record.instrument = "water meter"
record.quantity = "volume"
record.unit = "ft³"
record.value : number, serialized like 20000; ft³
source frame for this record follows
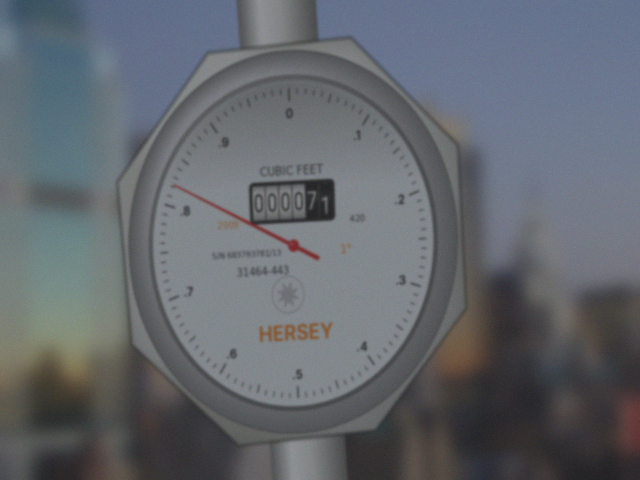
70.82; ft³
